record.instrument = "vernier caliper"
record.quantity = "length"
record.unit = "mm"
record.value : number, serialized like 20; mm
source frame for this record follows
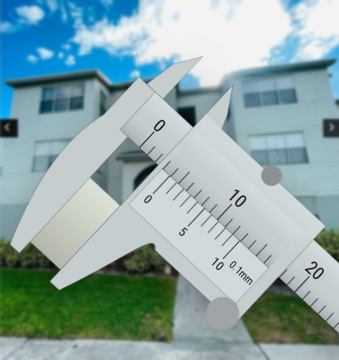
3.9; mm
